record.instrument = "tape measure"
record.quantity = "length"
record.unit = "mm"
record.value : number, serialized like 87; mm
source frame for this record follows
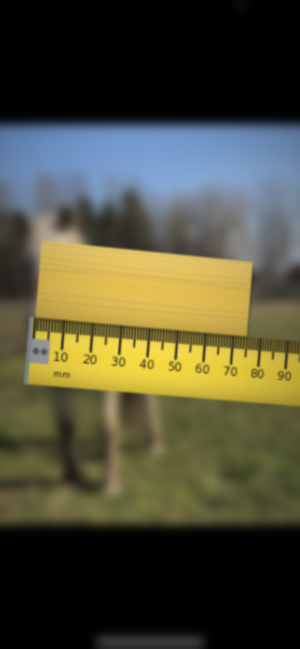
75; mm
